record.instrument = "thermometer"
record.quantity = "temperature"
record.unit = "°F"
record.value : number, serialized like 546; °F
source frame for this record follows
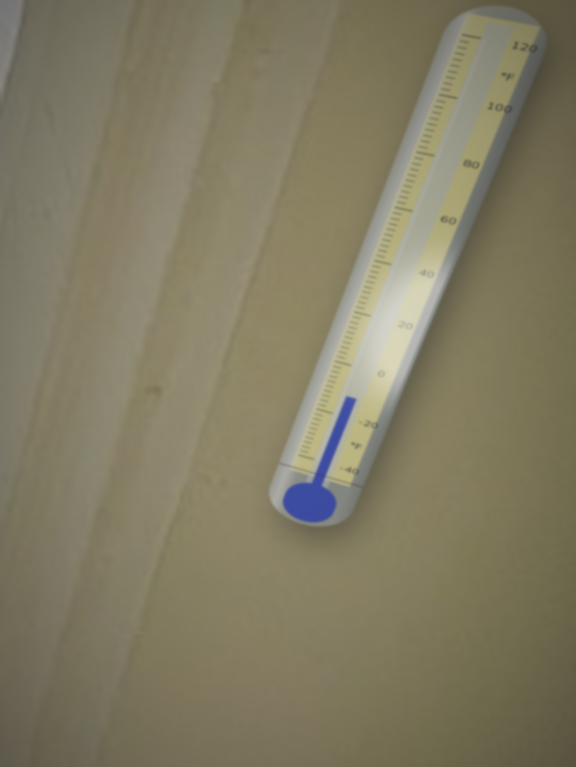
-12; °F
